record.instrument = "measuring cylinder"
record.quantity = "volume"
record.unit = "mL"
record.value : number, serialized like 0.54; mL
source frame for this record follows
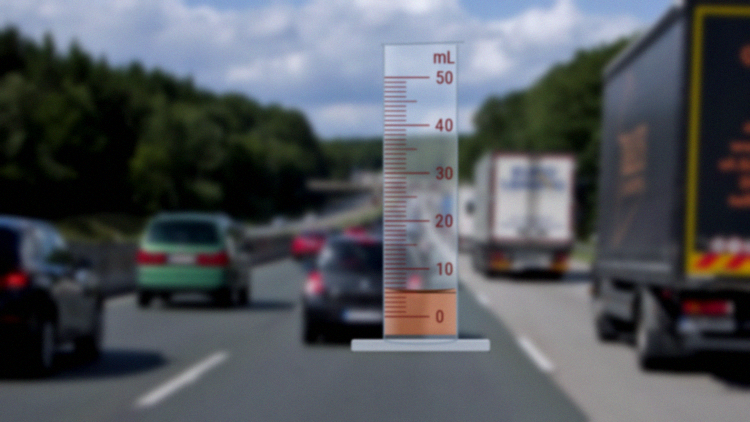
5; mL
